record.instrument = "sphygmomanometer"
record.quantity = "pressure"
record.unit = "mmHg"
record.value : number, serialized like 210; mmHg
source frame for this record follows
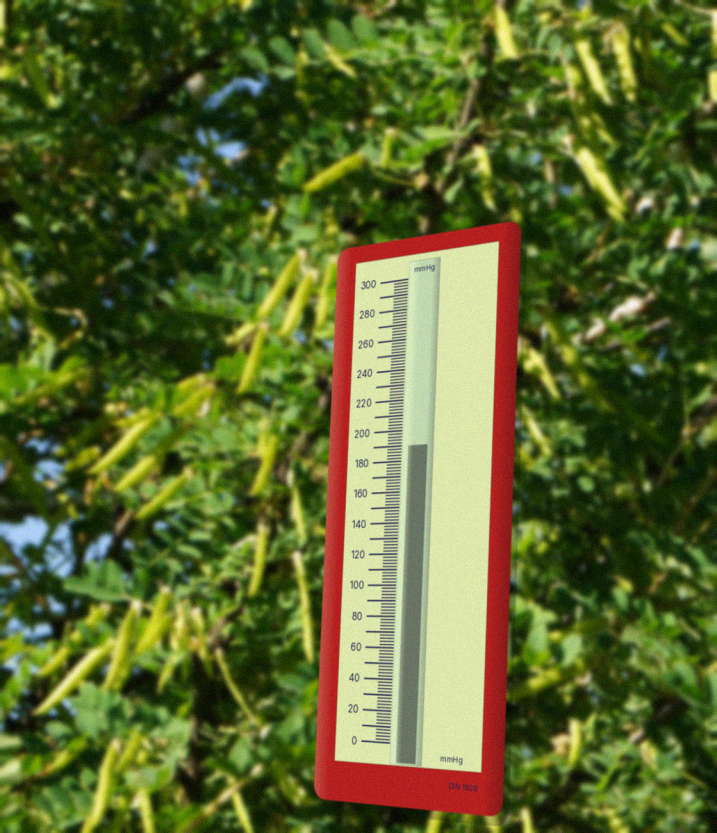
190; mmHg
